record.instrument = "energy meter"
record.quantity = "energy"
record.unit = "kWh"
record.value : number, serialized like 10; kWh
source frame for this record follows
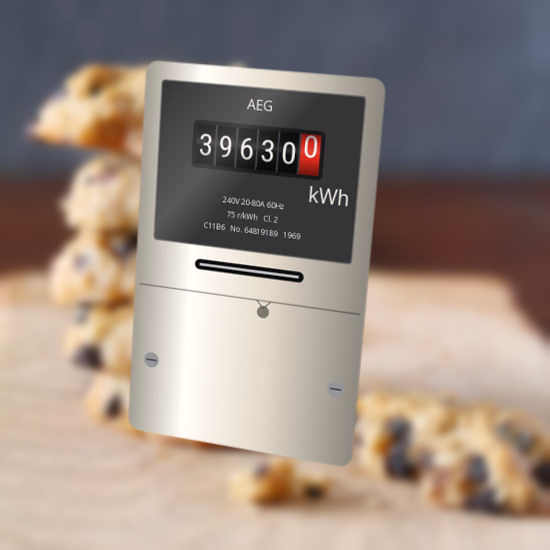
39630.0; kWh
